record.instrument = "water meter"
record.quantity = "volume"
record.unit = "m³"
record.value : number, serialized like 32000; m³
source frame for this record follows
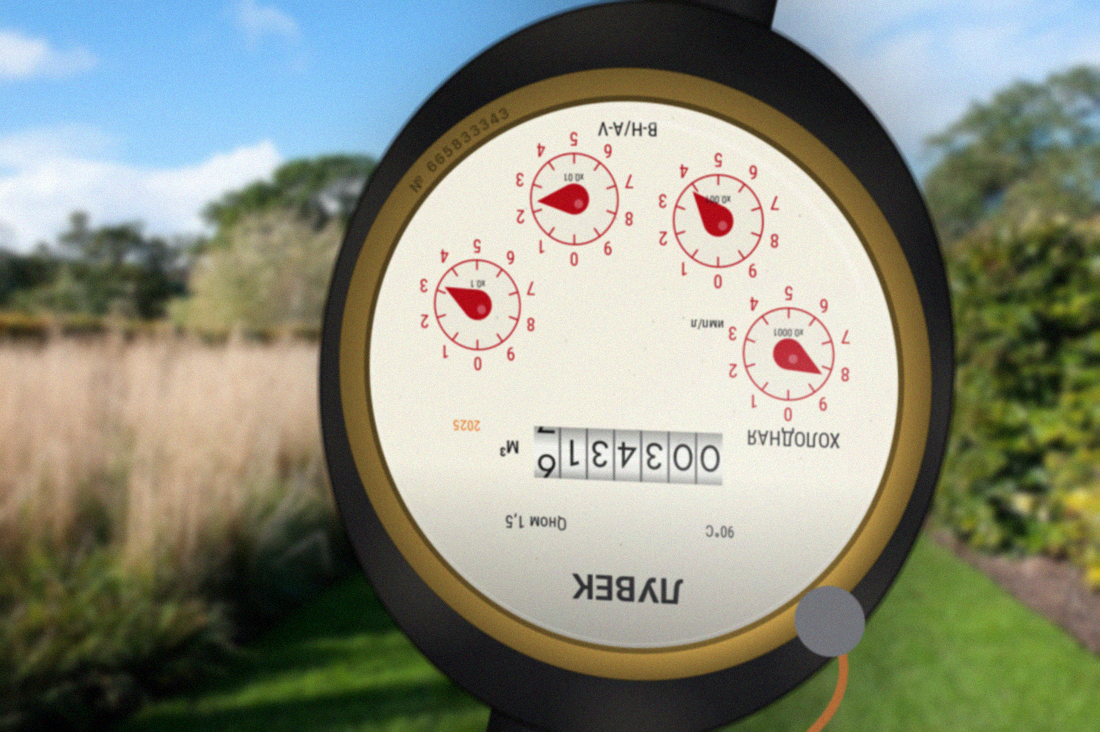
34316.3238; m³
